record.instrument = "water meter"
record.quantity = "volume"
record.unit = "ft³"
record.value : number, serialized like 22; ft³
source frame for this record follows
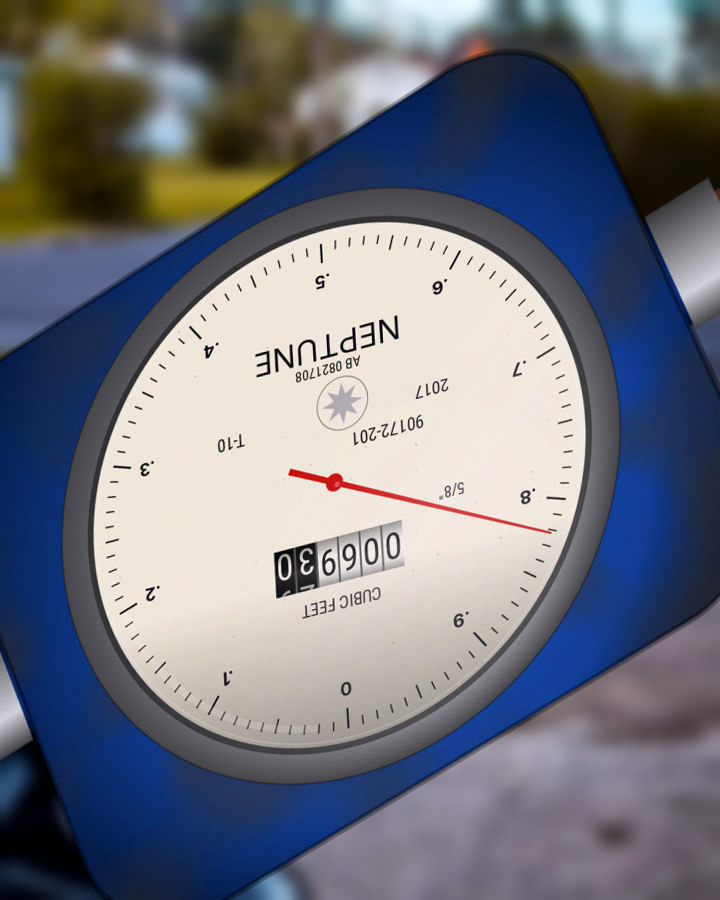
6929.82; ft³
